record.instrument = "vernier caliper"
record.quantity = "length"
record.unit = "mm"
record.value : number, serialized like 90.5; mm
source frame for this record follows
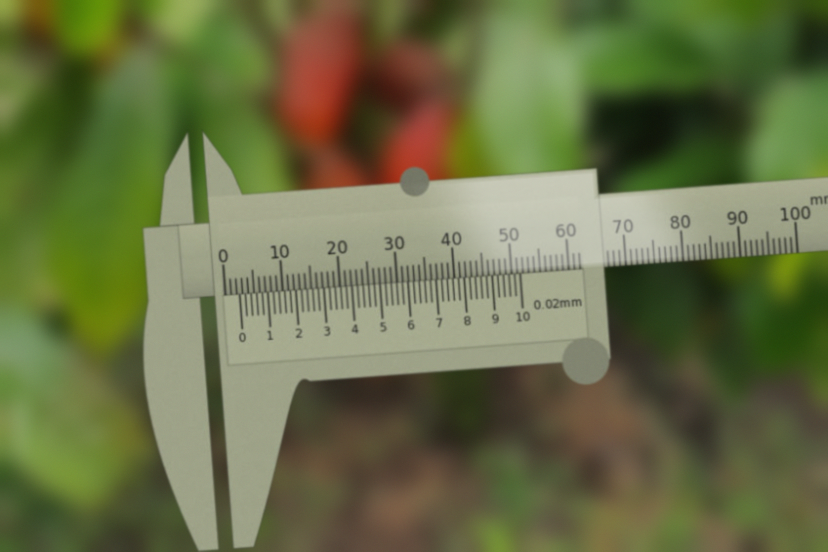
2.5; mm
